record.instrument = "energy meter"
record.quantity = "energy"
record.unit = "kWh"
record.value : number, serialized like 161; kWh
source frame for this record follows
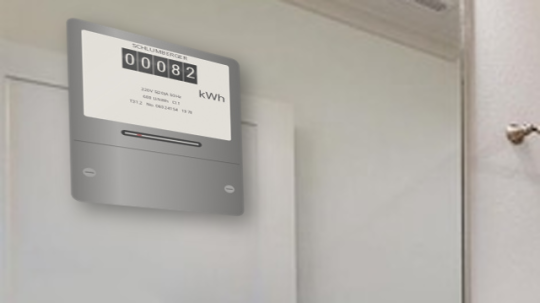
82; kWh
